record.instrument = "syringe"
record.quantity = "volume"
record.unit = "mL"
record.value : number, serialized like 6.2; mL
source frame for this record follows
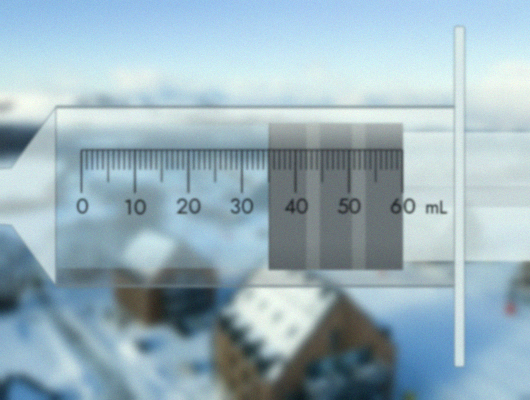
35; mL
